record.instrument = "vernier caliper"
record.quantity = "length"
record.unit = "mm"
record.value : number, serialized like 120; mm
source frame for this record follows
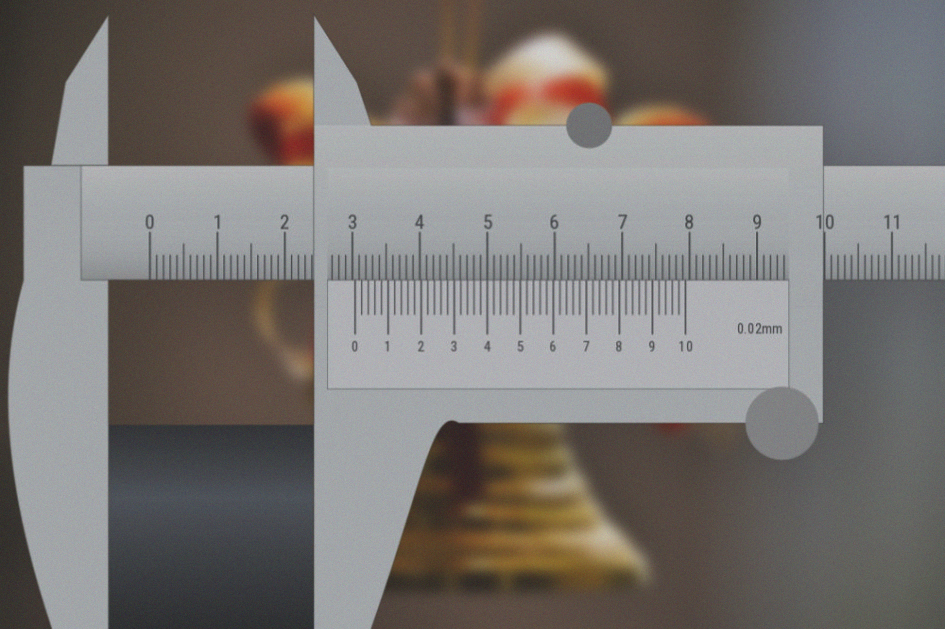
30.4; mm
